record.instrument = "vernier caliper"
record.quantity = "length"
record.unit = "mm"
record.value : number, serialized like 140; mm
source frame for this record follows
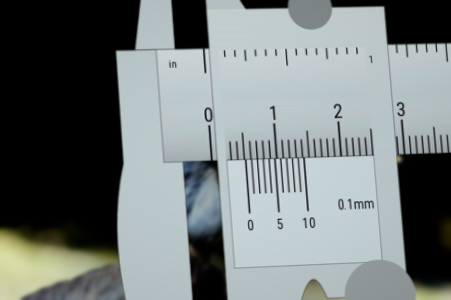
5.2; mm
